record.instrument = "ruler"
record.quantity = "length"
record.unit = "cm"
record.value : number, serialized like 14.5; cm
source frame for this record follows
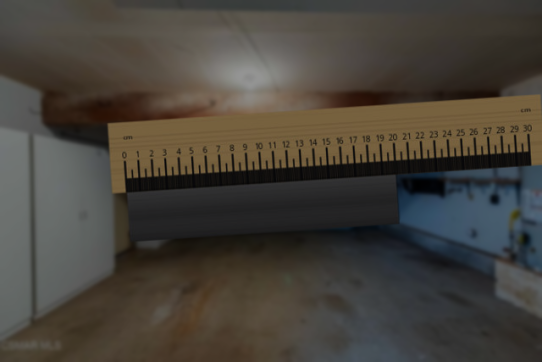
20; cm
